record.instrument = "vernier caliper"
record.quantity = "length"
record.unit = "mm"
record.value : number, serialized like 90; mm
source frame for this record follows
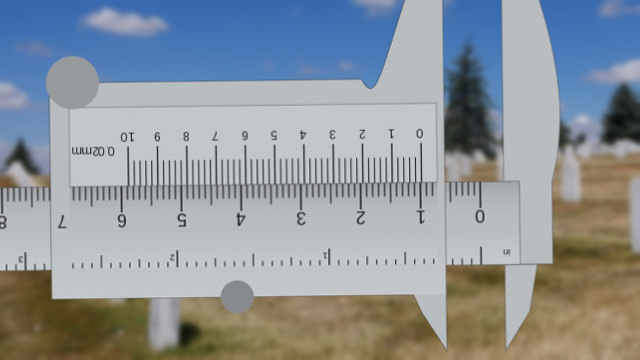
9.8; mm
